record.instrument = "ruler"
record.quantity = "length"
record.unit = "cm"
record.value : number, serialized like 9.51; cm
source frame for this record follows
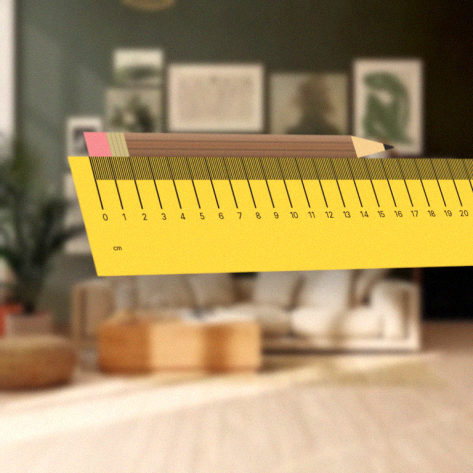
17; cm
